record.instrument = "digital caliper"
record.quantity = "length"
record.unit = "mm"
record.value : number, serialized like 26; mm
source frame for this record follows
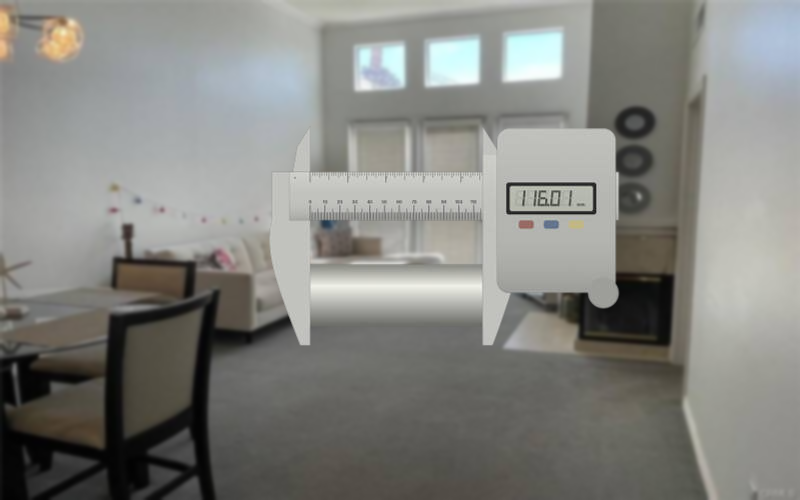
116.01; mm
